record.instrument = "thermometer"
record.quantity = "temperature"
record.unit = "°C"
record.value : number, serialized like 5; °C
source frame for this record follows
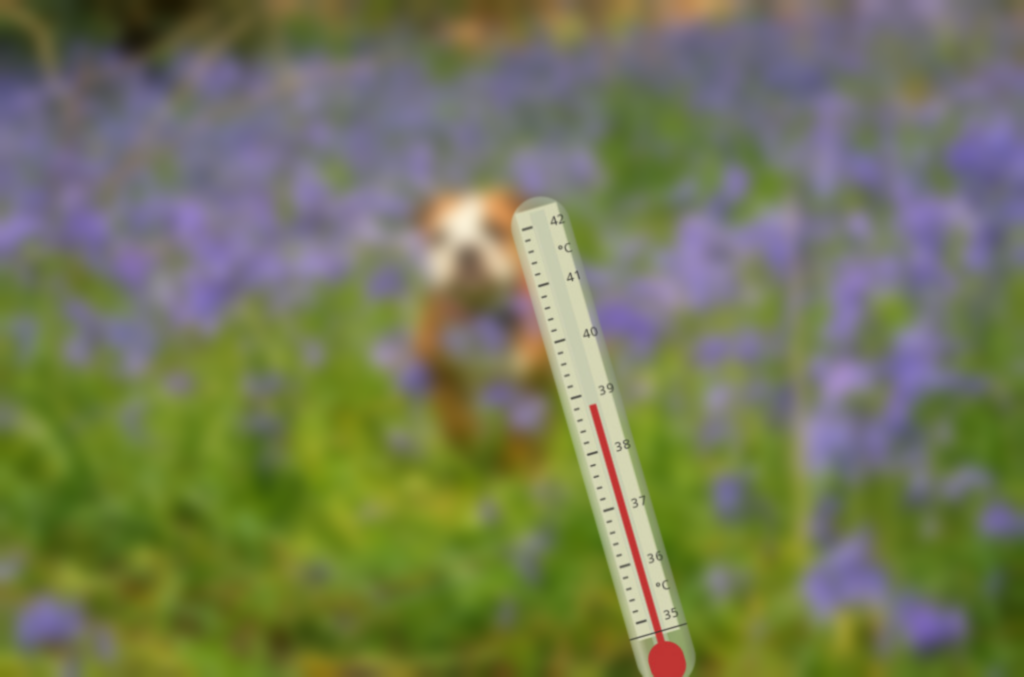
38.8; °C
